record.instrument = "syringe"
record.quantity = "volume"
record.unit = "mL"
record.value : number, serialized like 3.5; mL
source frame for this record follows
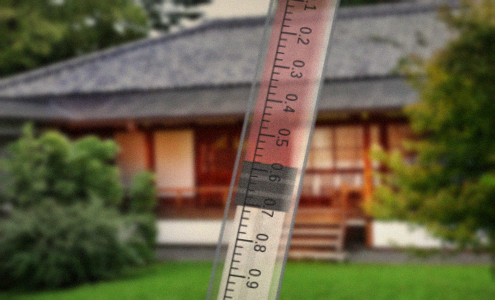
0.58; mL
